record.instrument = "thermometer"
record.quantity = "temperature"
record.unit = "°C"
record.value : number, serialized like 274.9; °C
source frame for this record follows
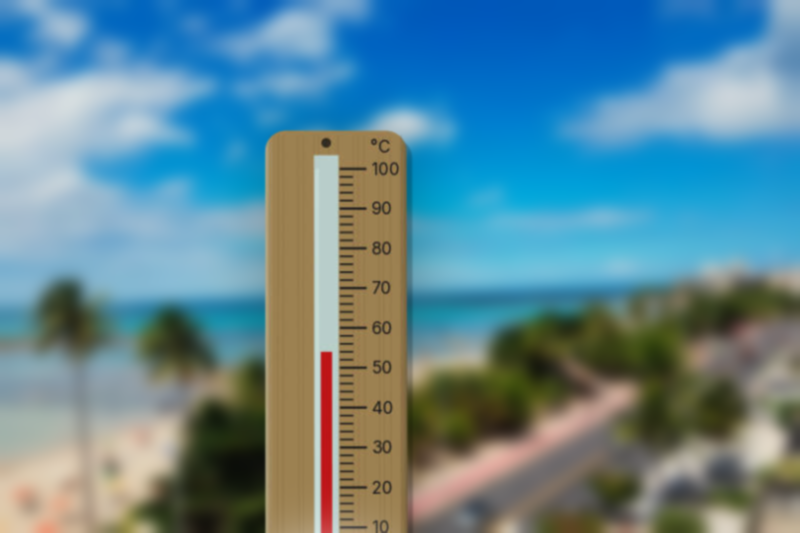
54; °C
